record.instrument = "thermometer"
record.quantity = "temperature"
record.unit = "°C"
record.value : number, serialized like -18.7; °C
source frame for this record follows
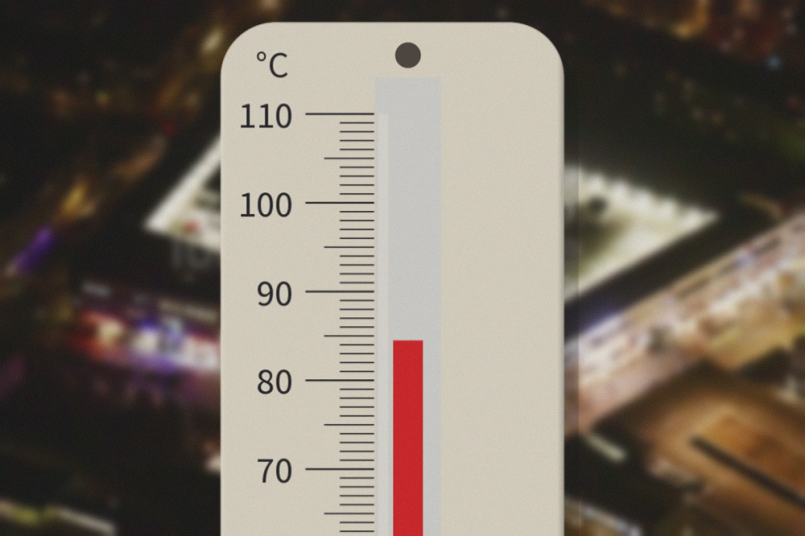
84.5; °C
